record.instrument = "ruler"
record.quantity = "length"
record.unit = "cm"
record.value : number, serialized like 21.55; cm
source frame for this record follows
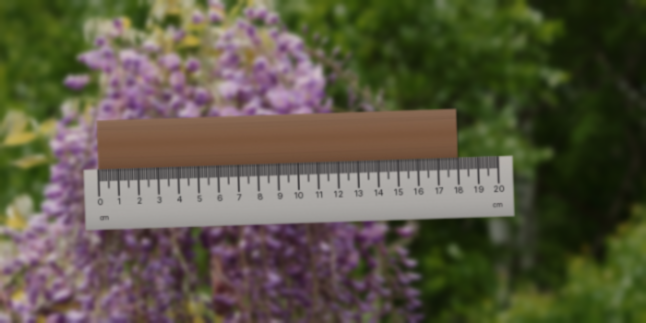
18; cm
